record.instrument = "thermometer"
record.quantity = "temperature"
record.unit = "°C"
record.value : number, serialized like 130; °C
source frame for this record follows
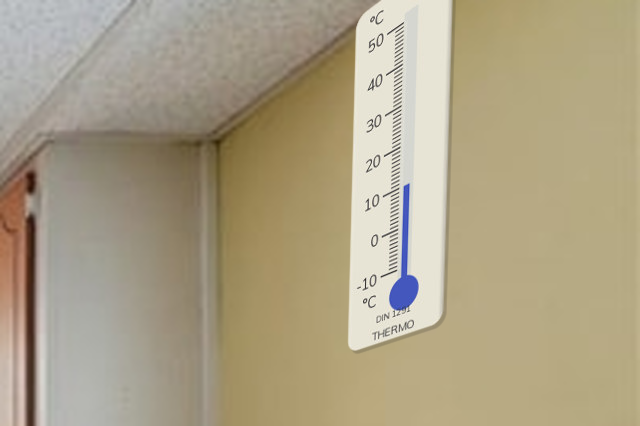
10; °C
